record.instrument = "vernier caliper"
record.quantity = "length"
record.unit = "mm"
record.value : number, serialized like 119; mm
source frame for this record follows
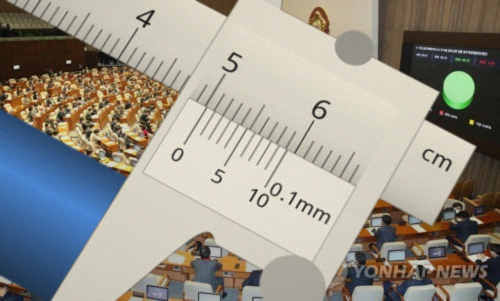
50.2; mm
